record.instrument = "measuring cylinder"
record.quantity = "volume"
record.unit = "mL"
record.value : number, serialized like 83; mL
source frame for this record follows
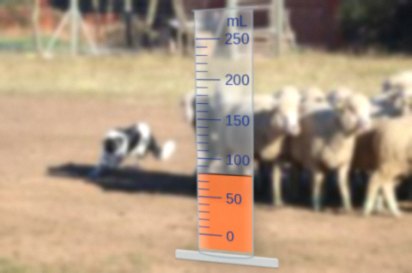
80; mL
